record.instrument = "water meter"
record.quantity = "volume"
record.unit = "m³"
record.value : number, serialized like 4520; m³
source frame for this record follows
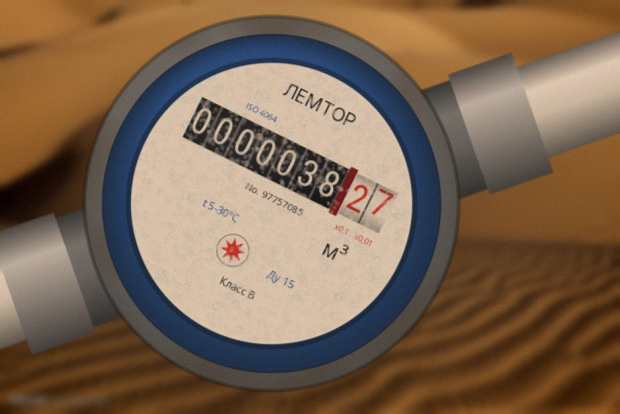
38.27; m³
